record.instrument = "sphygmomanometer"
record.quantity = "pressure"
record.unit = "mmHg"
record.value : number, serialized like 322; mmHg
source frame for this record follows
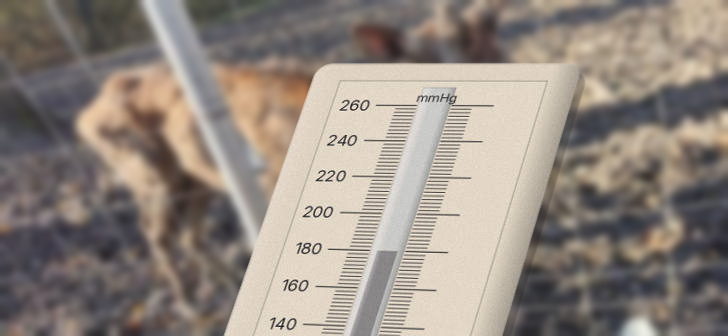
180; mmHg
